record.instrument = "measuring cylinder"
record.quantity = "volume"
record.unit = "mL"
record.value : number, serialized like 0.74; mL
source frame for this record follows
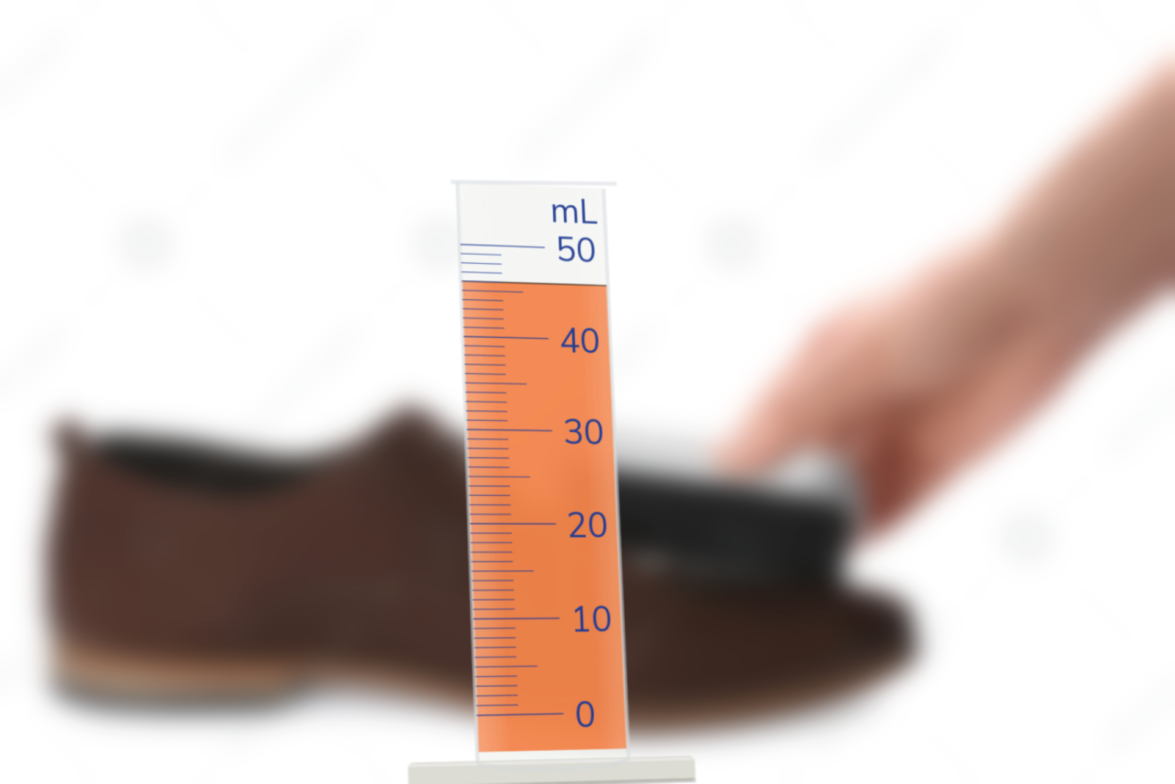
46; mL
